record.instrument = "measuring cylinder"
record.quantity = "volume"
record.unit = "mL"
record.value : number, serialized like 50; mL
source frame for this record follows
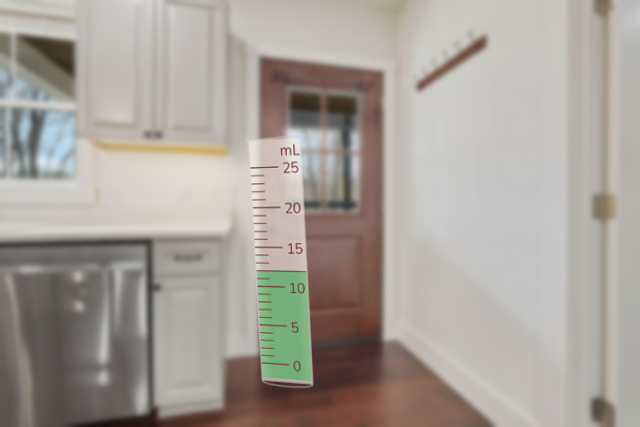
12; mL
